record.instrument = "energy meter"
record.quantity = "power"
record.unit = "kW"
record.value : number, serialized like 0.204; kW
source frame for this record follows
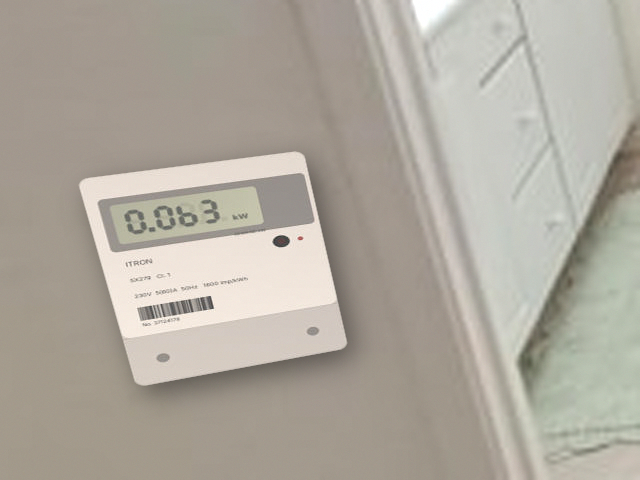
0.063; kW
